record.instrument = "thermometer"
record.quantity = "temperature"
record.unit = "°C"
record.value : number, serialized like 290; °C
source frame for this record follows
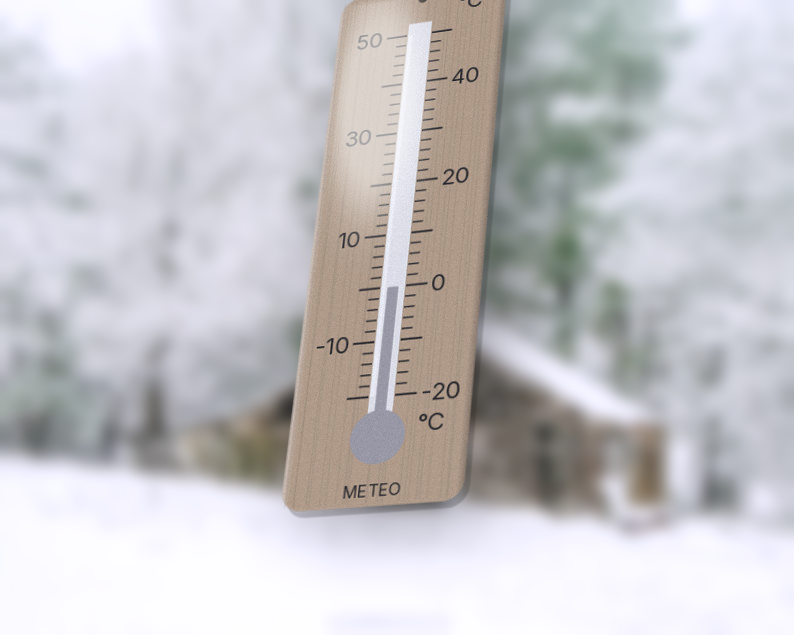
0; °C
